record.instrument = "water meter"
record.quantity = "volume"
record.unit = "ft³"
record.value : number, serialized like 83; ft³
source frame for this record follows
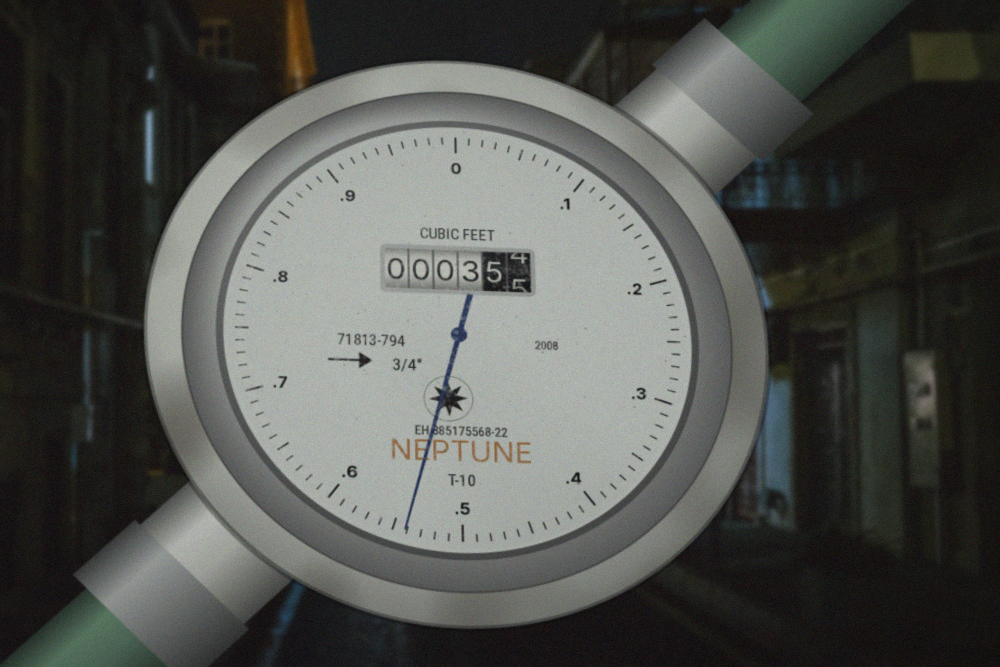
354.54; ft³
